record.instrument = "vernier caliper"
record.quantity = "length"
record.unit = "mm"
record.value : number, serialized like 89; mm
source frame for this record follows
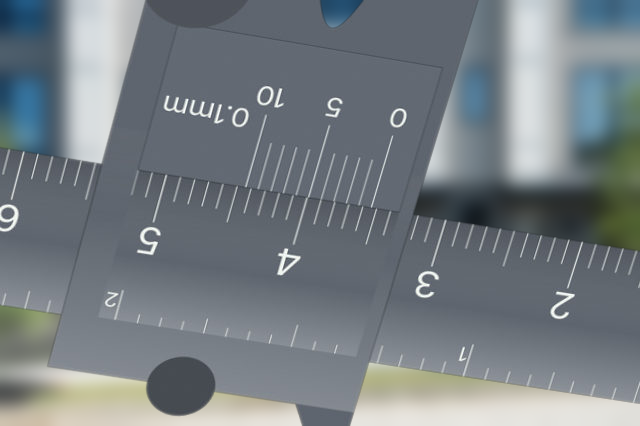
35.4; mm
